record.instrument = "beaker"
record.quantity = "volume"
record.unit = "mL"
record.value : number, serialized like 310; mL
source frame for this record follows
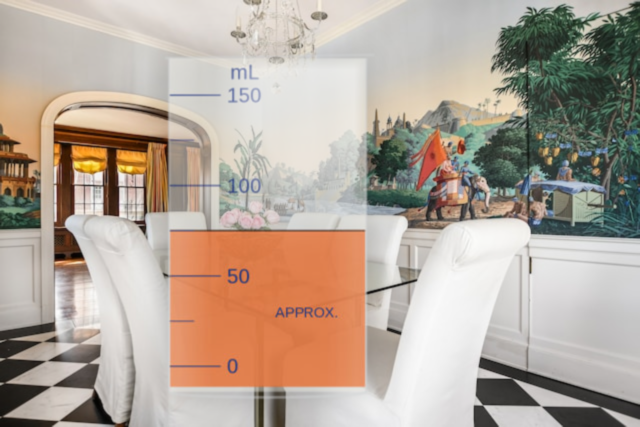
75; mL
